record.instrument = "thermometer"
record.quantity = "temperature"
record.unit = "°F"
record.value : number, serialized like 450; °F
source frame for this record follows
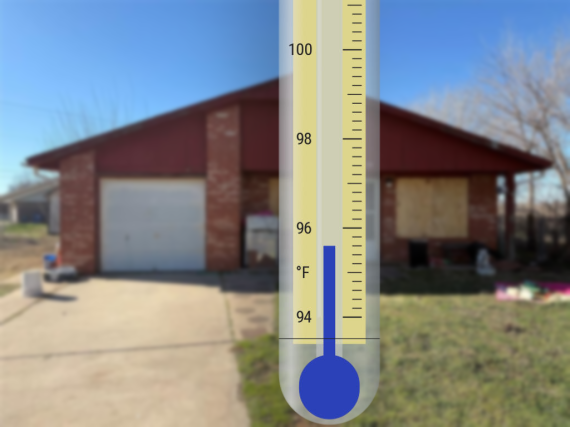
95.6; °F
